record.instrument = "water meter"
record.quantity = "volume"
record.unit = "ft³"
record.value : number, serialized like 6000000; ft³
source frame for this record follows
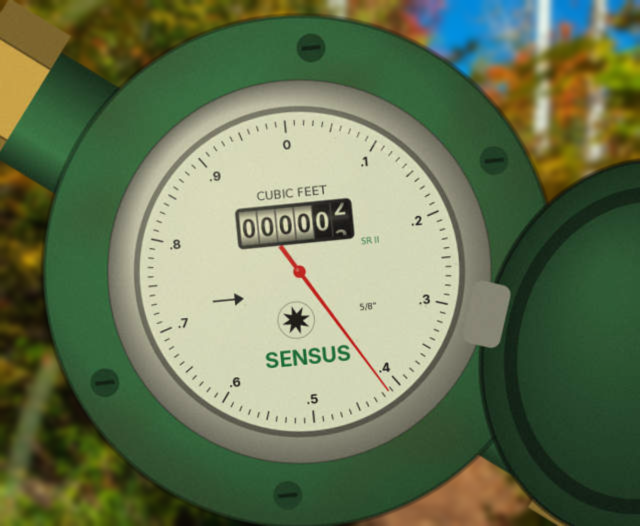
2.41; ft³
